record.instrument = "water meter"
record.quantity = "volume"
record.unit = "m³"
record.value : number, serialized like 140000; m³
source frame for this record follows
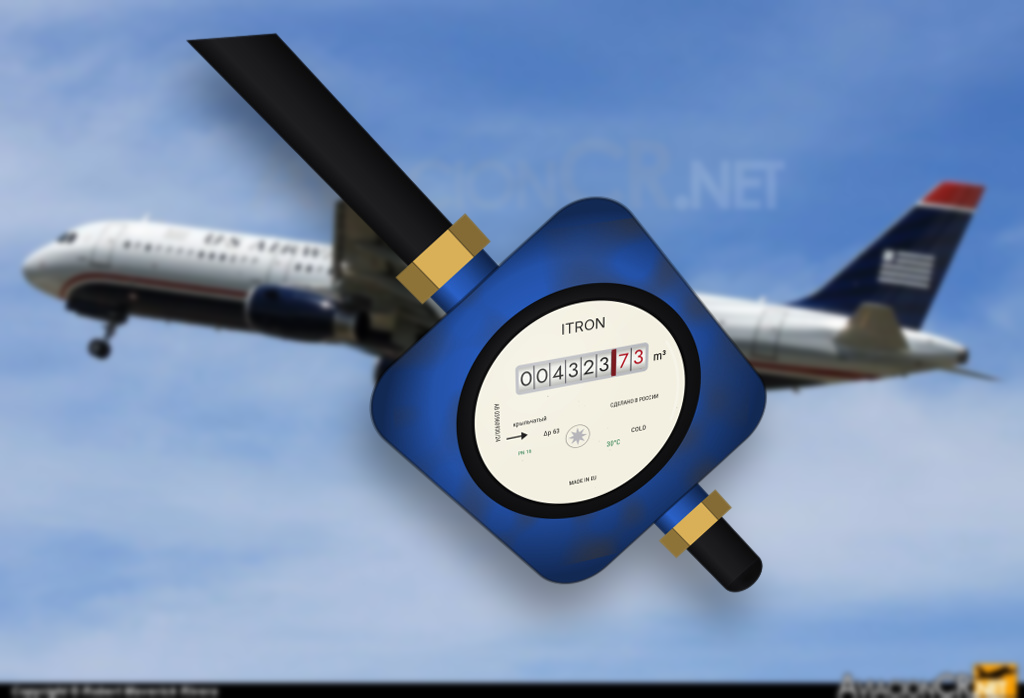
4323.73; m³
